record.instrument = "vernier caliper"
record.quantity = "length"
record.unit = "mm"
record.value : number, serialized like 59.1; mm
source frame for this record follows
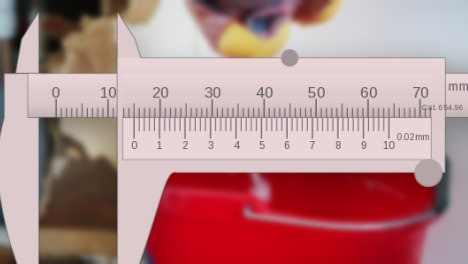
15.0; mm
